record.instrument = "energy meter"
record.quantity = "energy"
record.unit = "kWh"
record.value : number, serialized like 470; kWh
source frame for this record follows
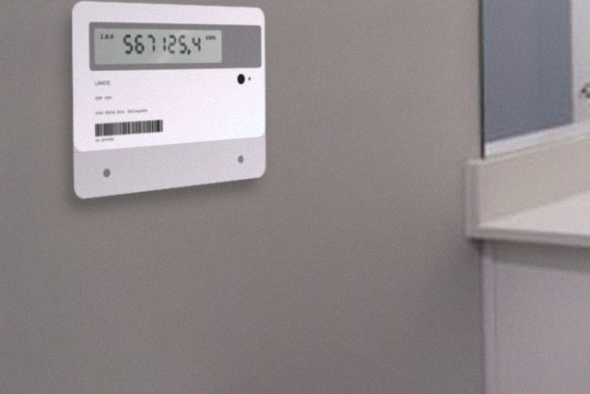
567125.4; kWh
